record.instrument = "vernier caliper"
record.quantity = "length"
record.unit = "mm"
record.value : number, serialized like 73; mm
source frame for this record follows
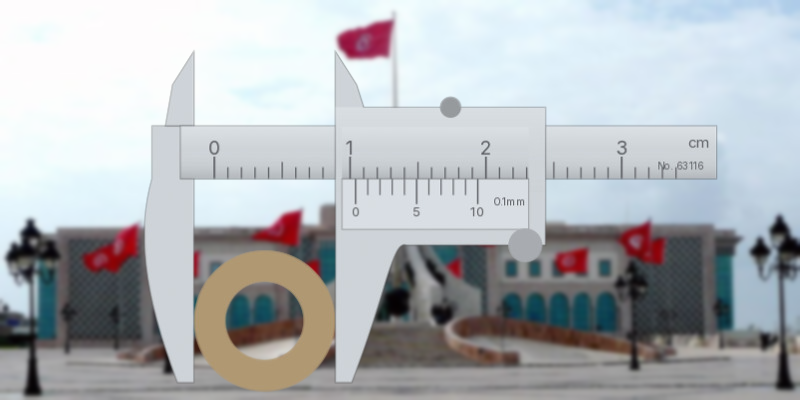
10.4; mm
